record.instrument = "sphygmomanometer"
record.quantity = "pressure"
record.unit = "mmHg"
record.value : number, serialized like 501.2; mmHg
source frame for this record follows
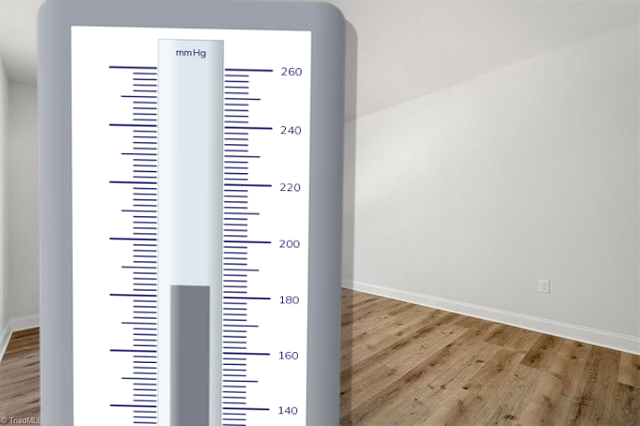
184; mmHg
